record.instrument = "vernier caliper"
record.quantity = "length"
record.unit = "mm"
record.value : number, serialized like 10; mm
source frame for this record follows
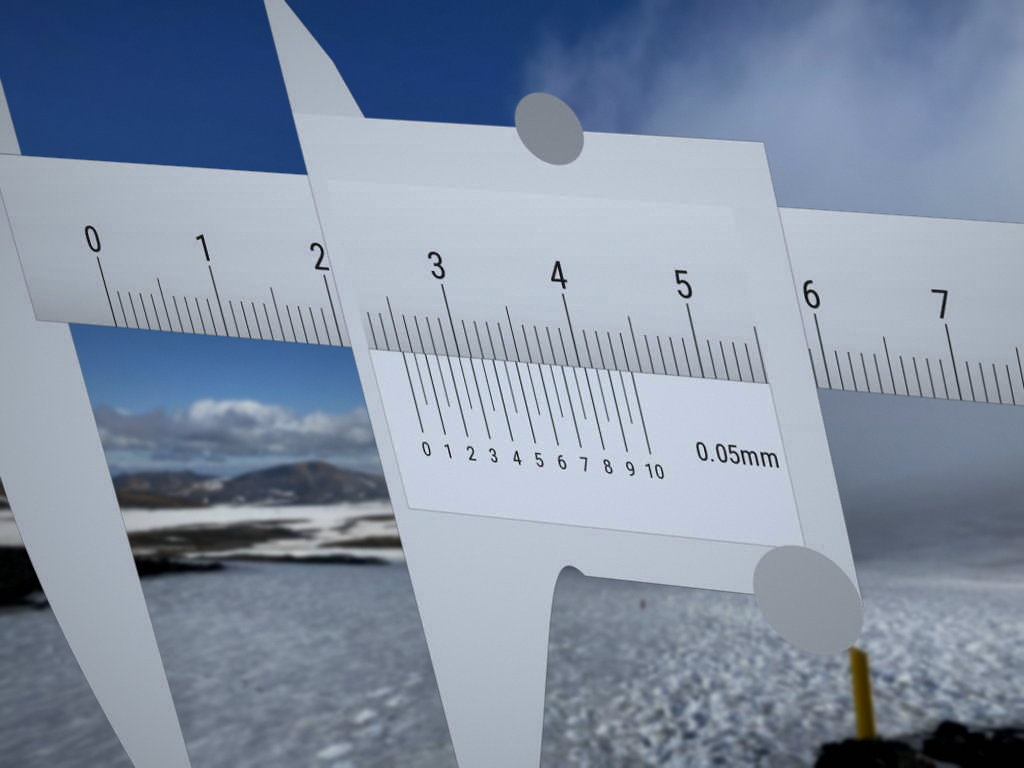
25.2; mm
